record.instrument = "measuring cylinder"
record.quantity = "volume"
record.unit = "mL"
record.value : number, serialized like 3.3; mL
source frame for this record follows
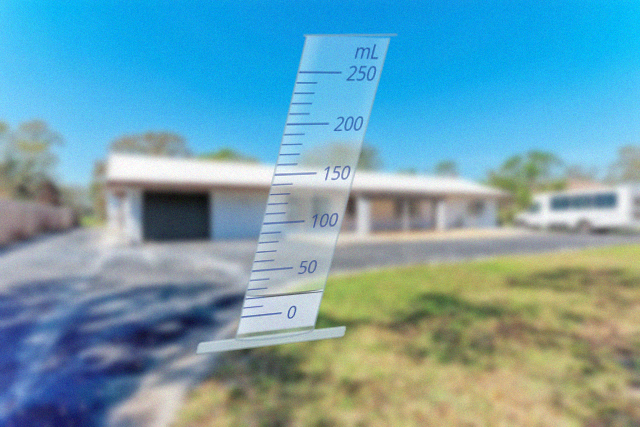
20; mL
